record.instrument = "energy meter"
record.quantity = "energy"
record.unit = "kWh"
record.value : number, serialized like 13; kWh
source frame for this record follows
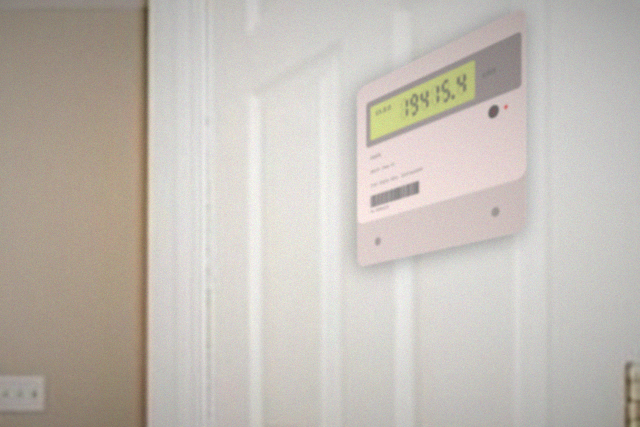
19415.4; kWh
